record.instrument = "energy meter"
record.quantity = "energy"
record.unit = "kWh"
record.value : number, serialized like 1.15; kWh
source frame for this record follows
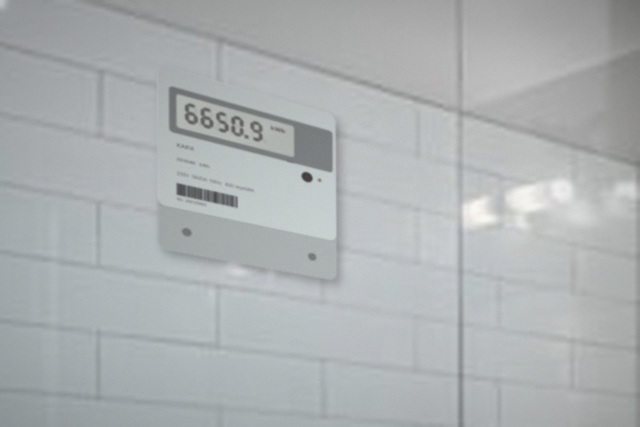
6650.9; kWh
